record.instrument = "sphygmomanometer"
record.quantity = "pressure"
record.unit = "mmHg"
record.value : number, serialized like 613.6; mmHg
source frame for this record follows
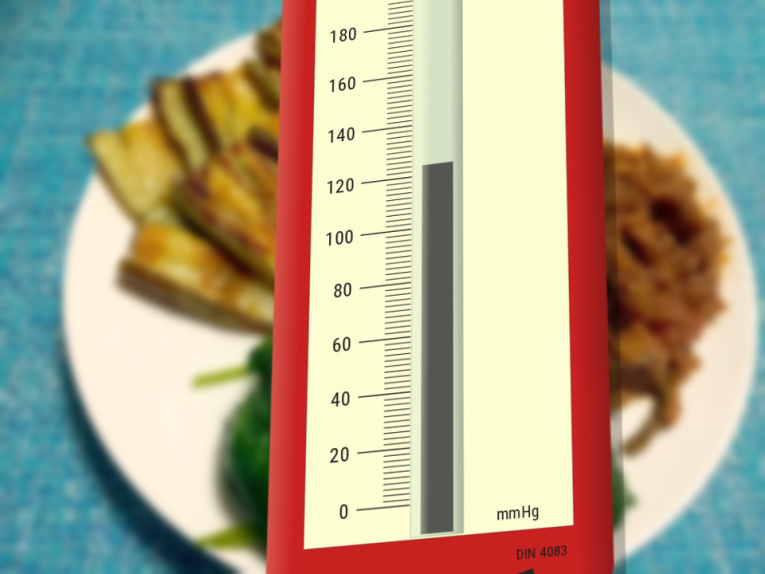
124; mmHg
